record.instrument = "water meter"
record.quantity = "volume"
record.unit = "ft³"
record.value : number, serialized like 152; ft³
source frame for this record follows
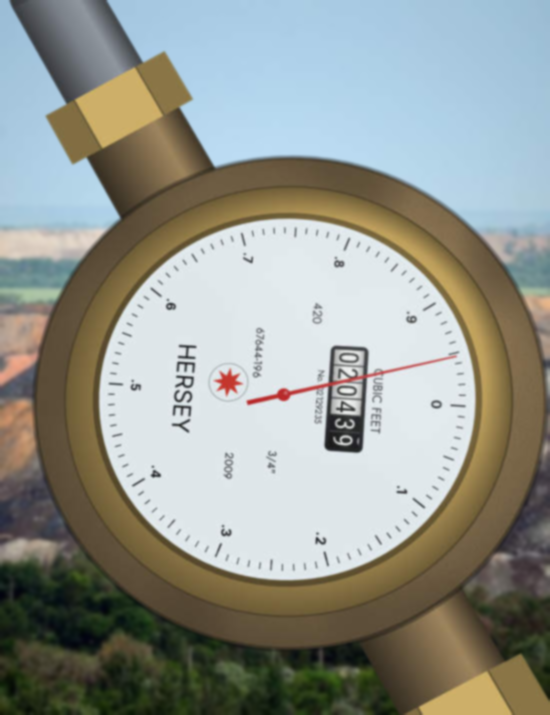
20438.95; ft³
